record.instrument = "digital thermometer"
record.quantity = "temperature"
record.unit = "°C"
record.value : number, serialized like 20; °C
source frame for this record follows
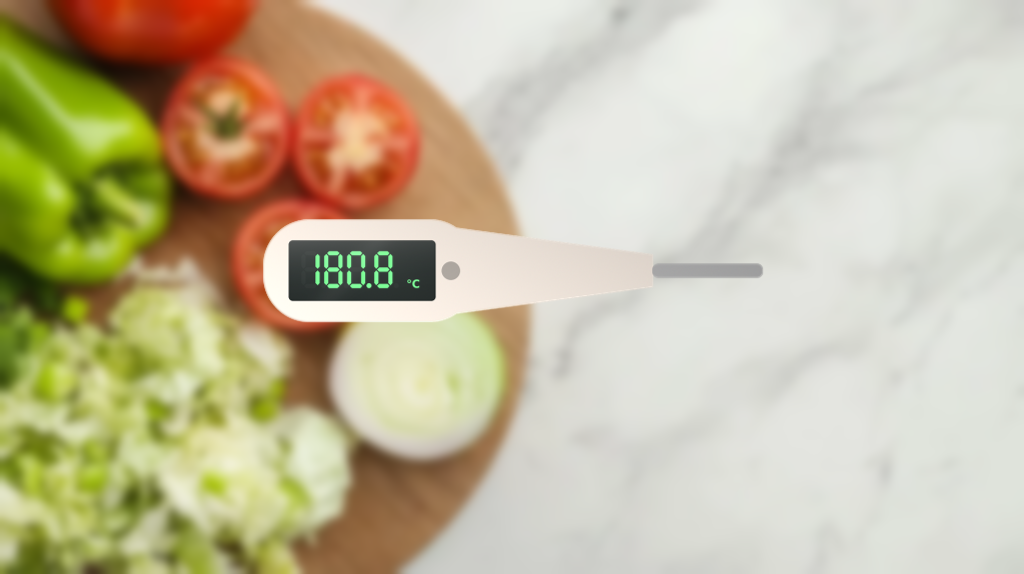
180.8; °C
